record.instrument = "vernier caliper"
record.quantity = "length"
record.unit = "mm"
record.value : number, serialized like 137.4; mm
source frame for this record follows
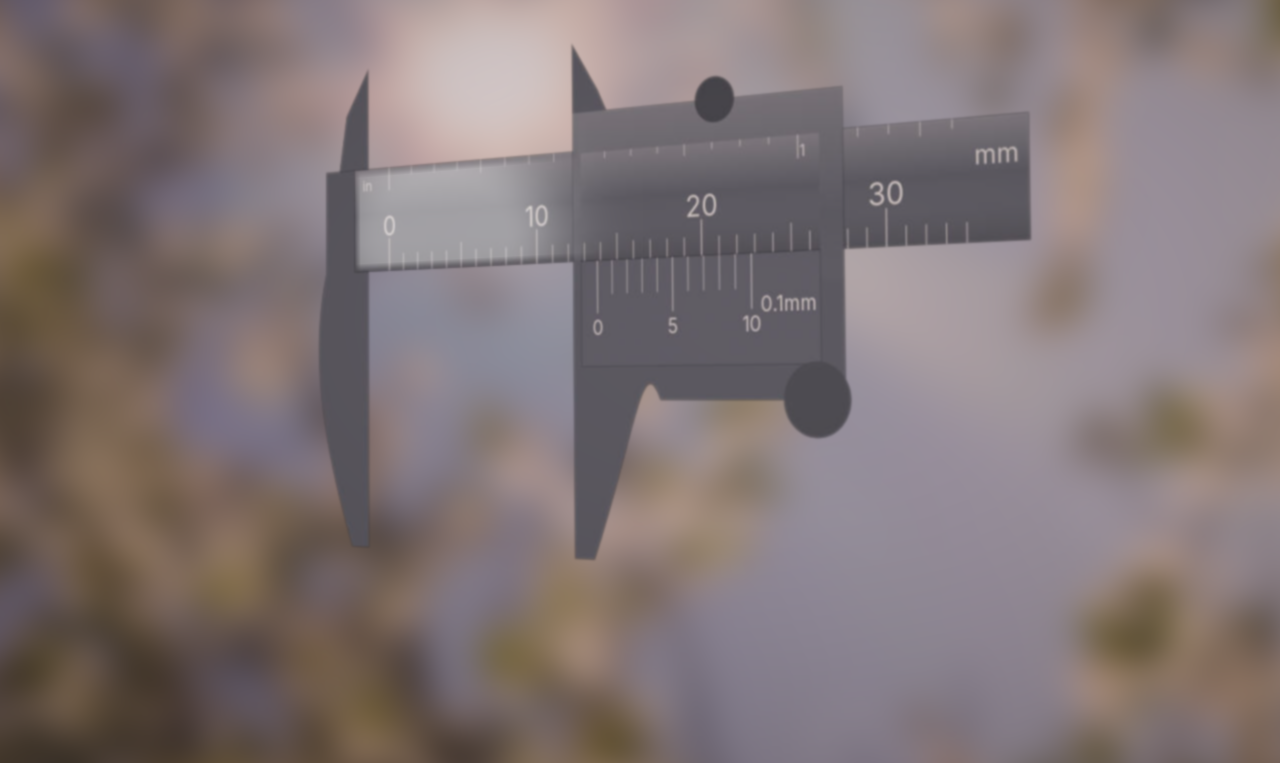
13.8; mm
